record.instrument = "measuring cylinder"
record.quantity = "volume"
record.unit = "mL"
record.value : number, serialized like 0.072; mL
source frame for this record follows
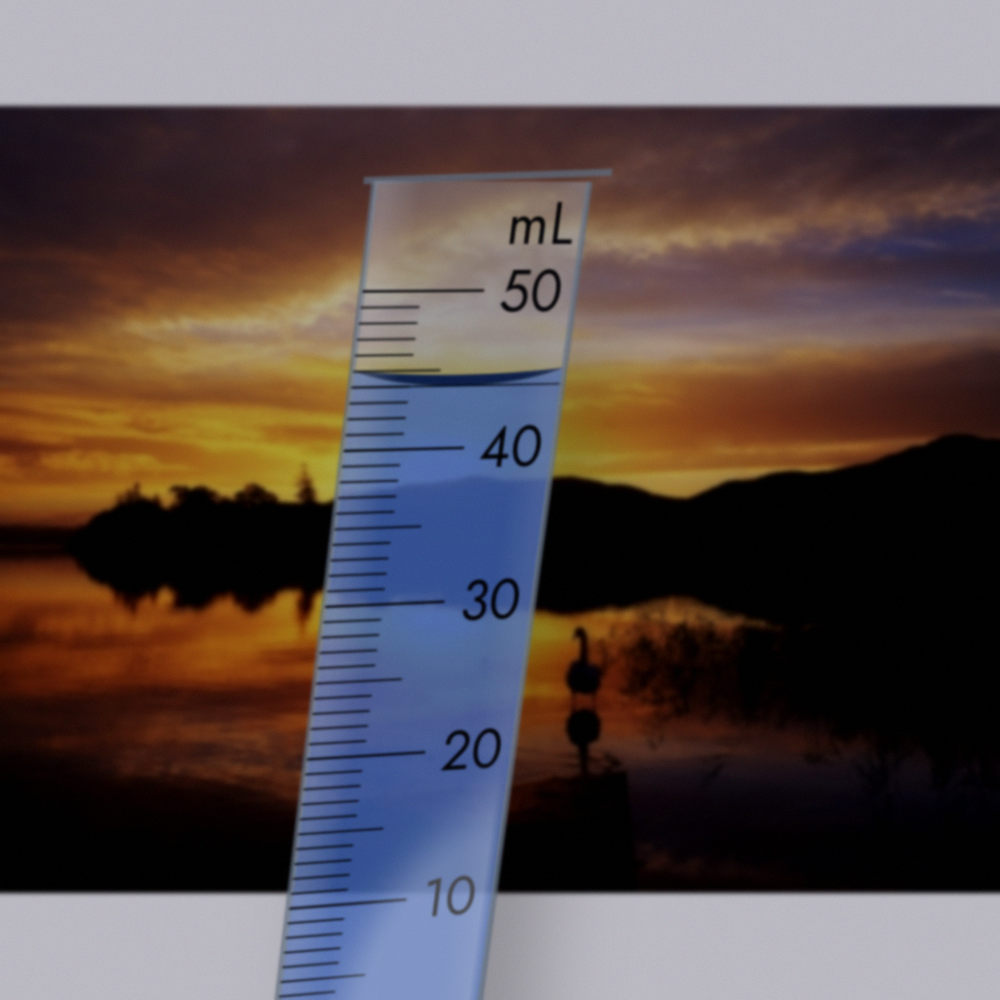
44; mL
